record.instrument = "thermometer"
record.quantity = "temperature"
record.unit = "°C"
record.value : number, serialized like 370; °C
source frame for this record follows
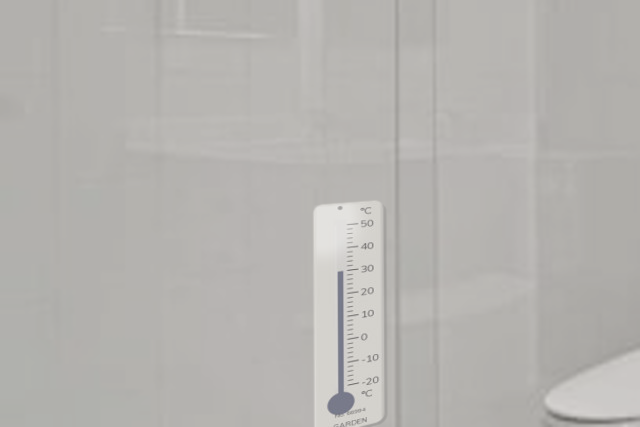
30; °C
